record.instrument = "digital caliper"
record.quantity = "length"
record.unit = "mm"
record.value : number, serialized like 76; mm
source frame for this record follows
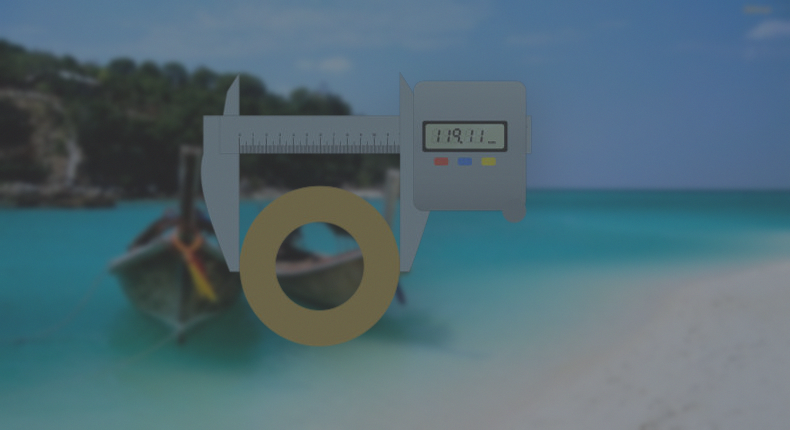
119.11; mm
